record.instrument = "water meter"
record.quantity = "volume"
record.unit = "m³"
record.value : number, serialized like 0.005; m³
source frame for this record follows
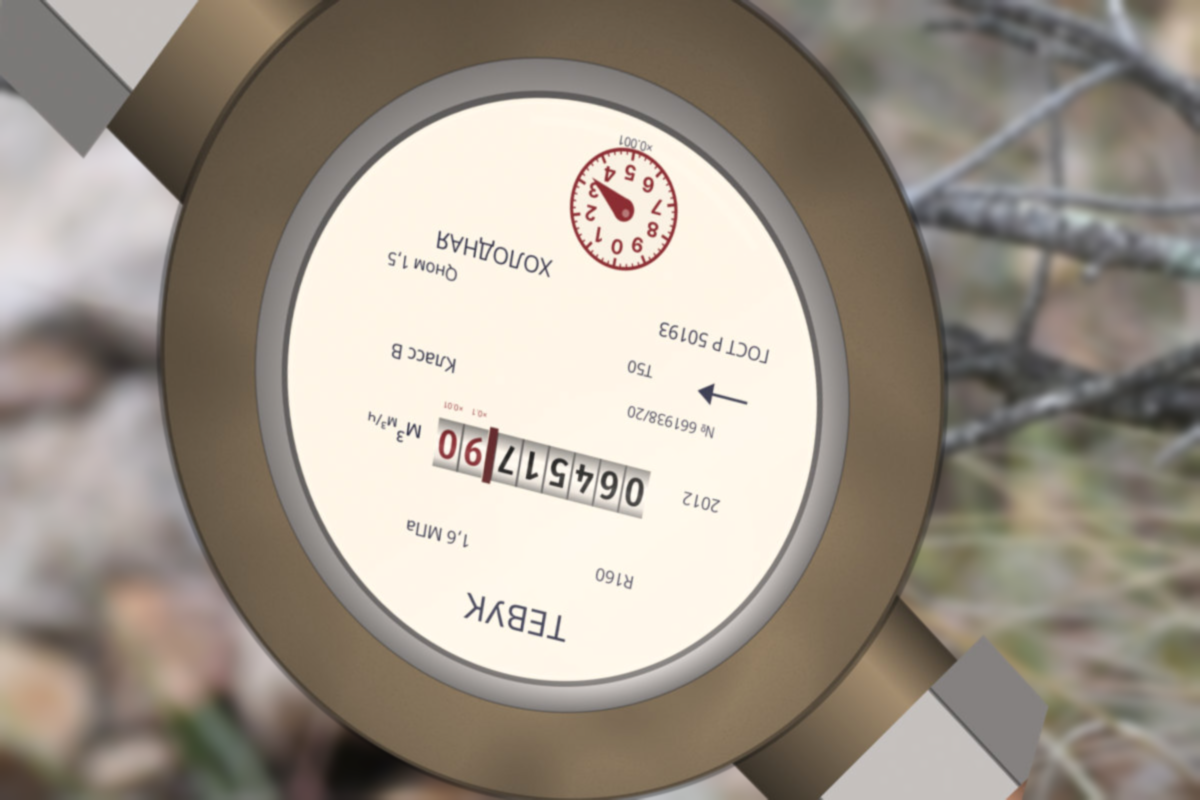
64517.903; m³
